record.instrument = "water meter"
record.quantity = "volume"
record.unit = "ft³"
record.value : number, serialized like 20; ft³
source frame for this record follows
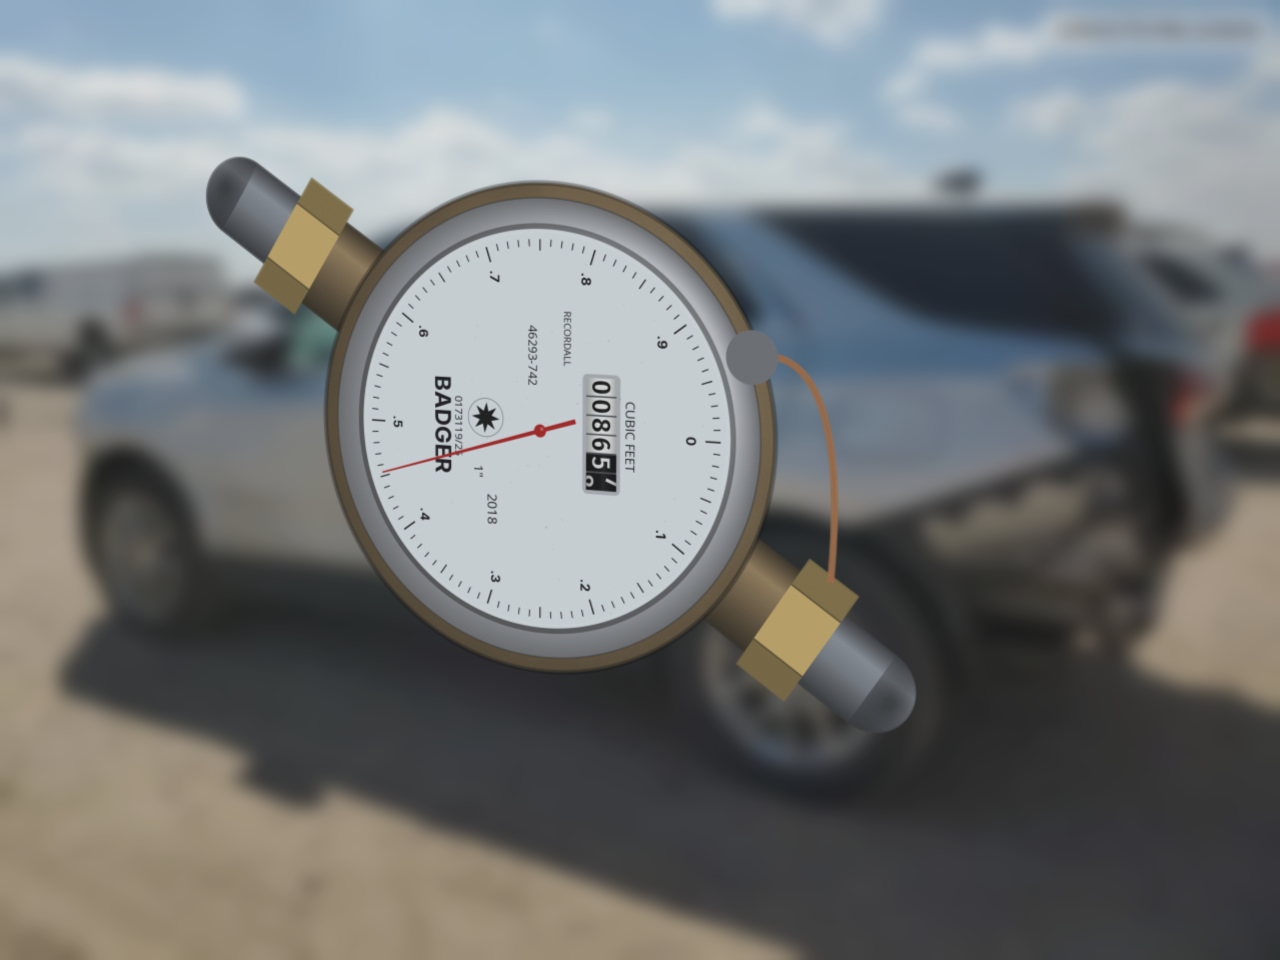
8657.45; ft³
